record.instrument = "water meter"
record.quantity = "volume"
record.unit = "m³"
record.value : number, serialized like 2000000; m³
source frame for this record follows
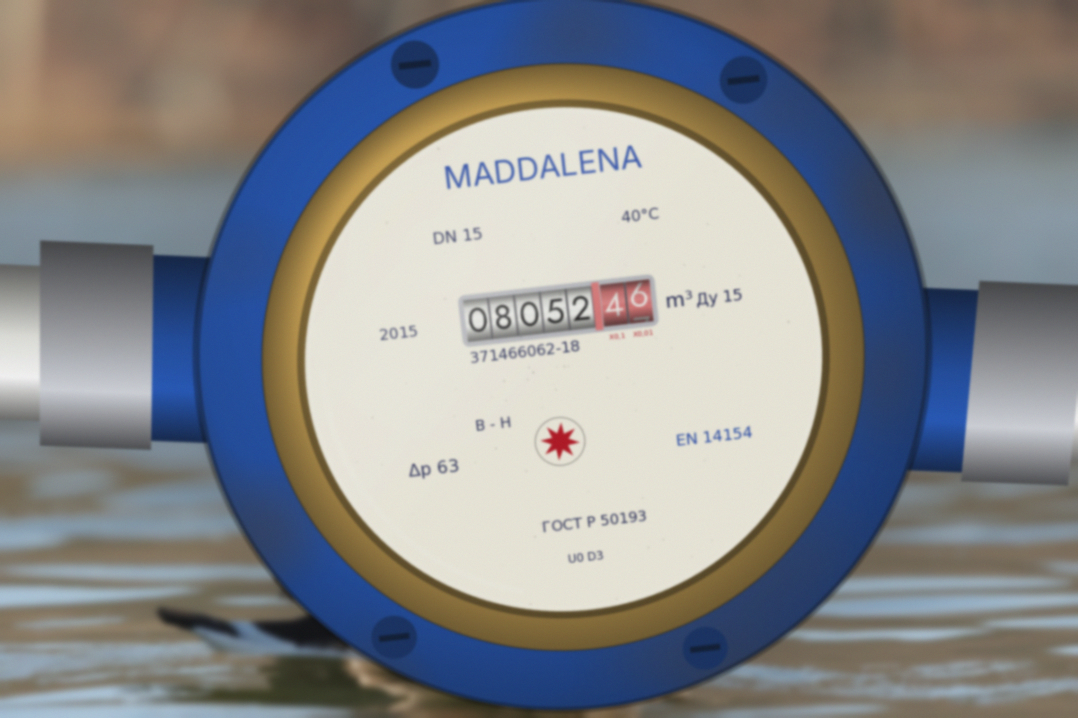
8052.46; m³
